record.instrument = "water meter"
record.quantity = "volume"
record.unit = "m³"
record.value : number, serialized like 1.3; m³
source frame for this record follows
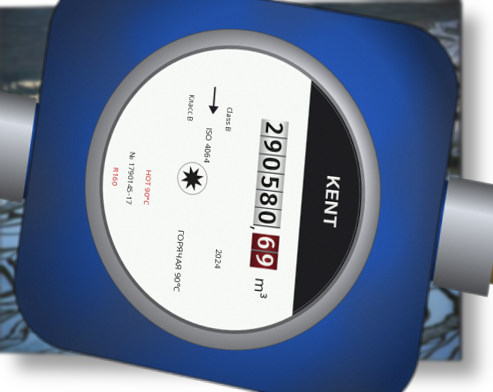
290580.69; m³
